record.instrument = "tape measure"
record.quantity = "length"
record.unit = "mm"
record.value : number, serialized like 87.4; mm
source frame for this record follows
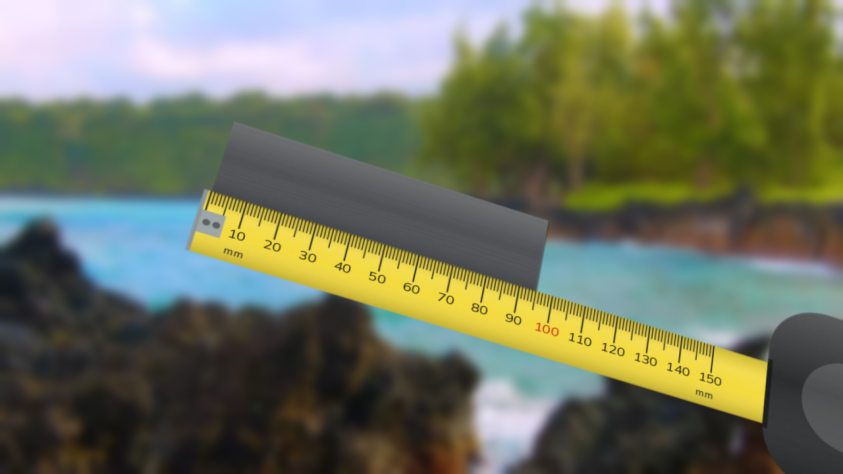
95; mm
